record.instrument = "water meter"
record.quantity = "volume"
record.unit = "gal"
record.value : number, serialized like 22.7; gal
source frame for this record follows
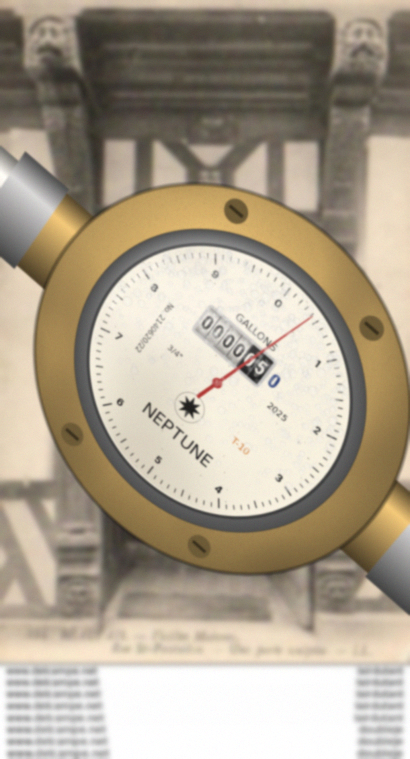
50.4; gal
